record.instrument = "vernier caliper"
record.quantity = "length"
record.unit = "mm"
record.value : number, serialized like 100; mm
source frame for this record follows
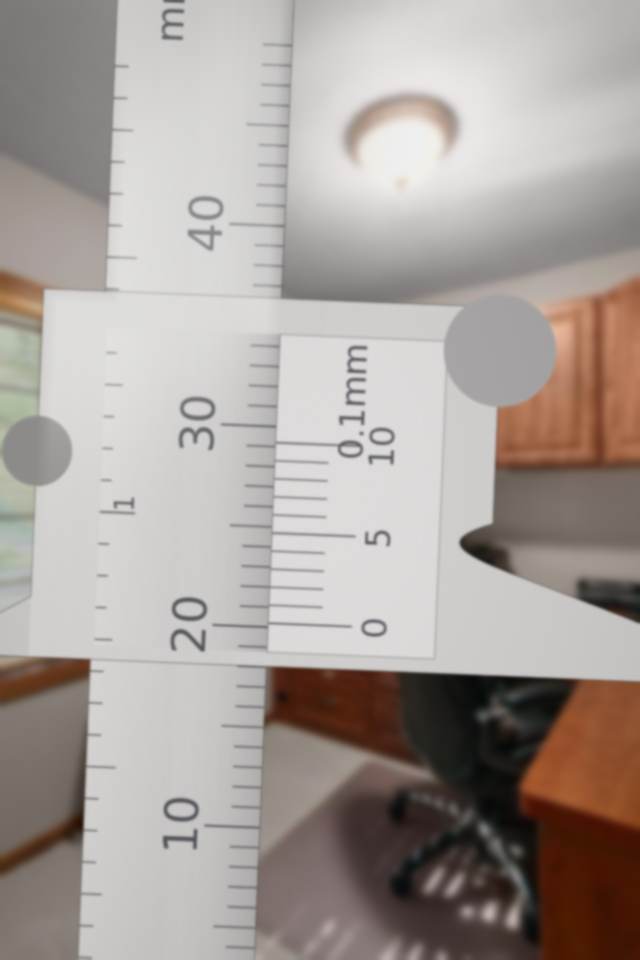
20.2; mm
